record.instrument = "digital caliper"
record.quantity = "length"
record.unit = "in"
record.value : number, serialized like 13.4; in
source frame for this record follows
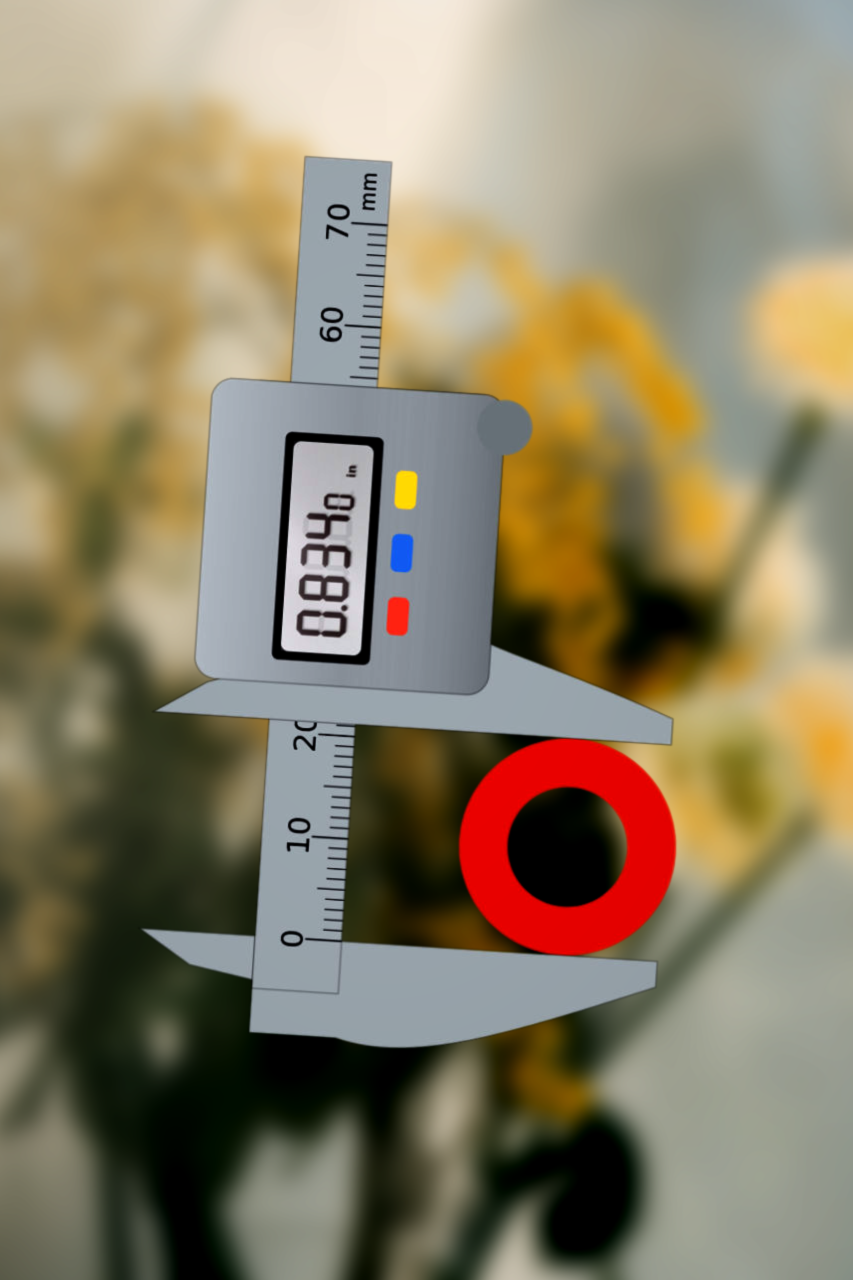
0.8340; in
